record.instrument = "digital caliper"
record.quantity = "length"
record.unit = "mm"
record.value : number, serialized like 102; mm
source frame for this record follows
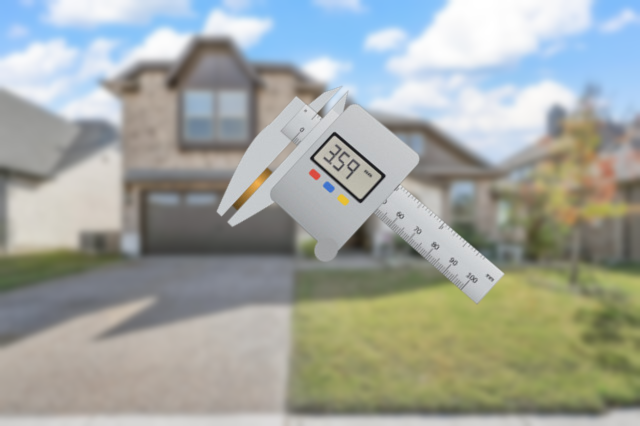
3.59; mm
